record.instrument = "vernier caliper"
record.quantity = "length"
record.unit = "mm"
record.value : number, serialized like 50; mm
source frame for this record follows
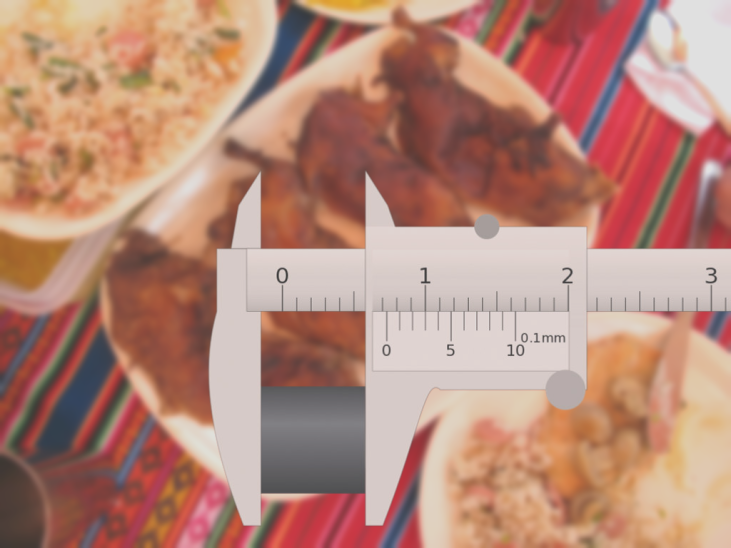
7.3; mm
